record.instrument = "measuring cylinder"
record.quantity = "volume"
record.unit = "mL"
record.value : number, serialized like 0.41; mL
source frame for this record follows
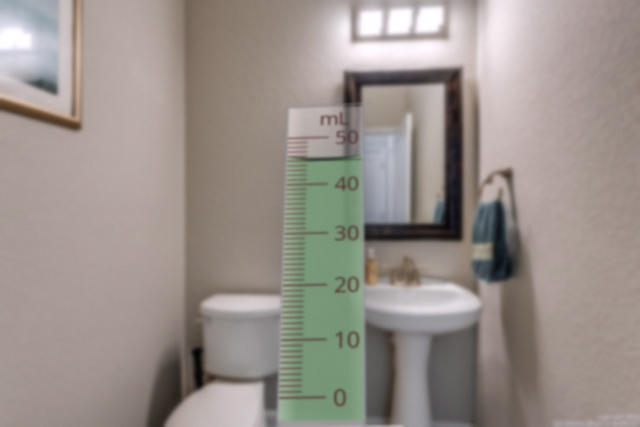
45; mL
